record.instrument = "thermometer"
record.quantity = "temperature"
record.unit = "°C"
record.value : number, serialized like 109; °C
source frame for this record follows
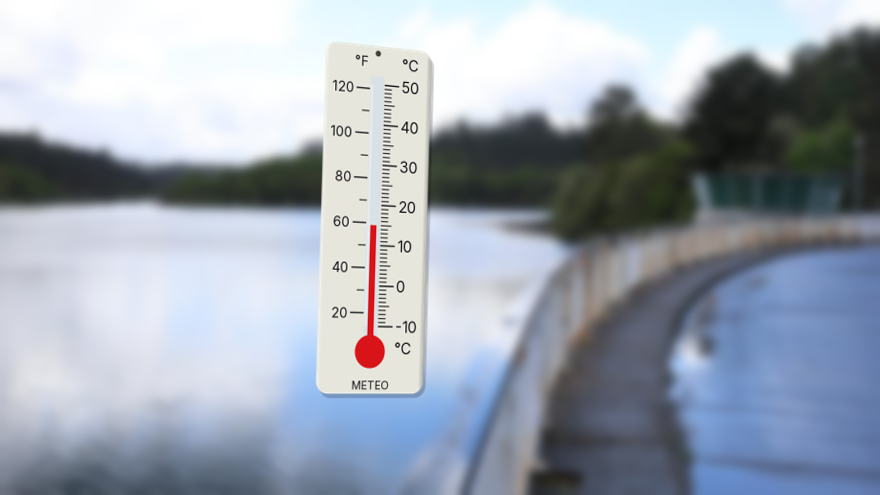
15; °C
